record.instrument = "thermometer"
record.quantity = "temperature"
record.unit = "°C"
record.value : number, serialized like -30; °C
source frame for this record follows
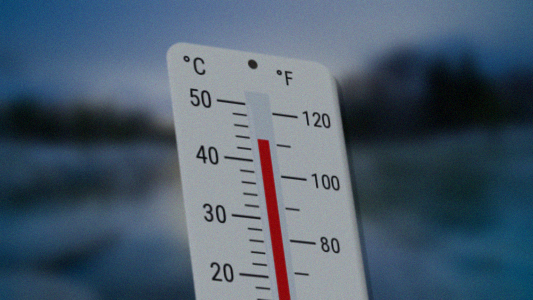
44; °C
